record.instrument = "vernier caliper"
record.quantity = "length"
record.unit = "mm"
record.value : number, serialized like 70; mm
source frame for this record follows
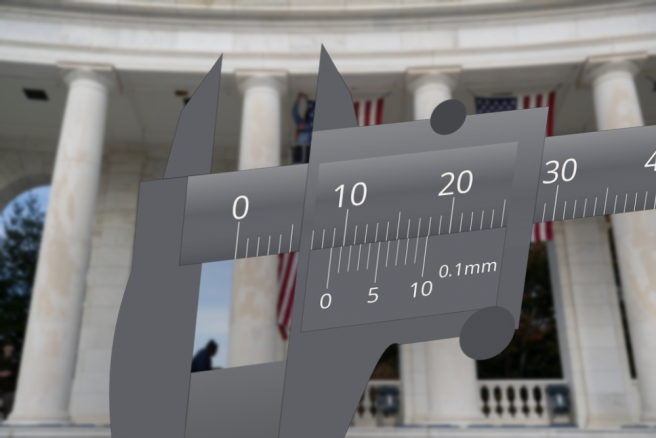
8.9; mm
